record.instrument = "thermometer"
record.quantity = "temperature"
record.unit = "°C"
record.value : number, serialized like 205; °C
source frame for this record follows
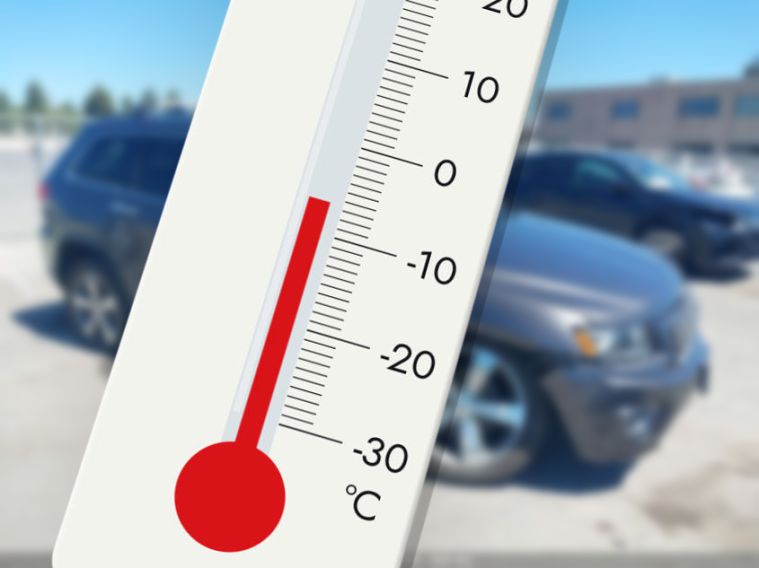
-6.5; °C
